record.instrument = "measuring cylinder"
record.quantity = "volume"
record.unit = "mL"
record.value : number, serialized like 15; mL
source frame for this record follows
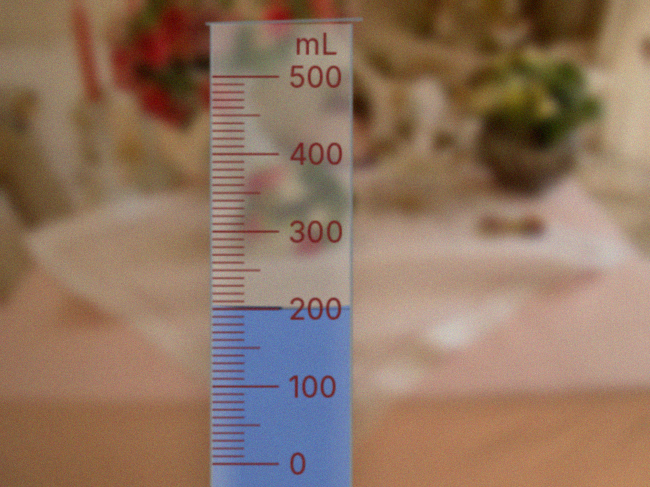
200; mL
